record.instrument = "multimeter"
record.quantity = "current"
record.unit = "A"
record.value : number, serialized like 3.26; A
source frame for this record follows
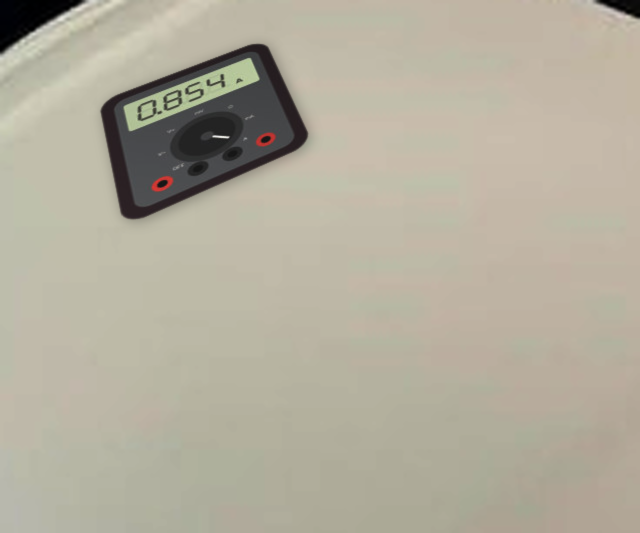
0.854; A
